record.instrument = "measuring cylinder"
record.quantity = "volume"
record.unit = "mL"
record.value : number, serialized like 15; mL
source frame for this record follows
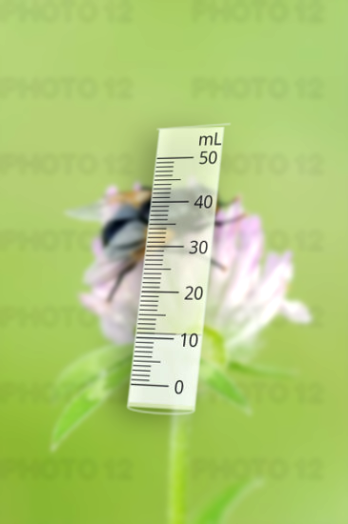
11; mL
